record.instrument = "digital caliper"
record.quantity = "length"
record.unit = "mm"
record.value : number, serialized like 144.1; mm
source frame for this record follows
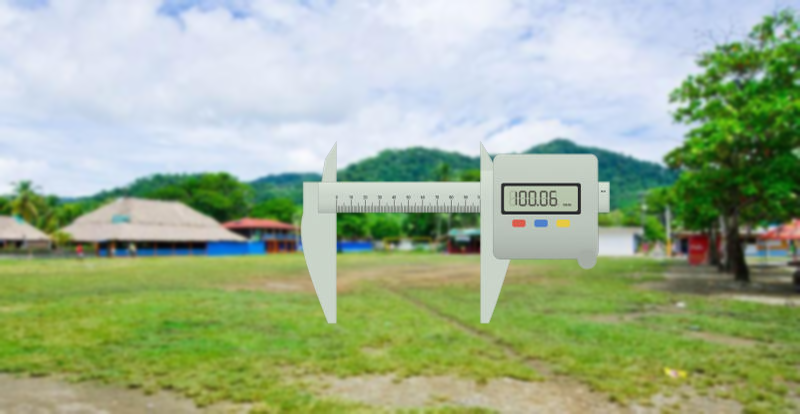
100.06; mm
